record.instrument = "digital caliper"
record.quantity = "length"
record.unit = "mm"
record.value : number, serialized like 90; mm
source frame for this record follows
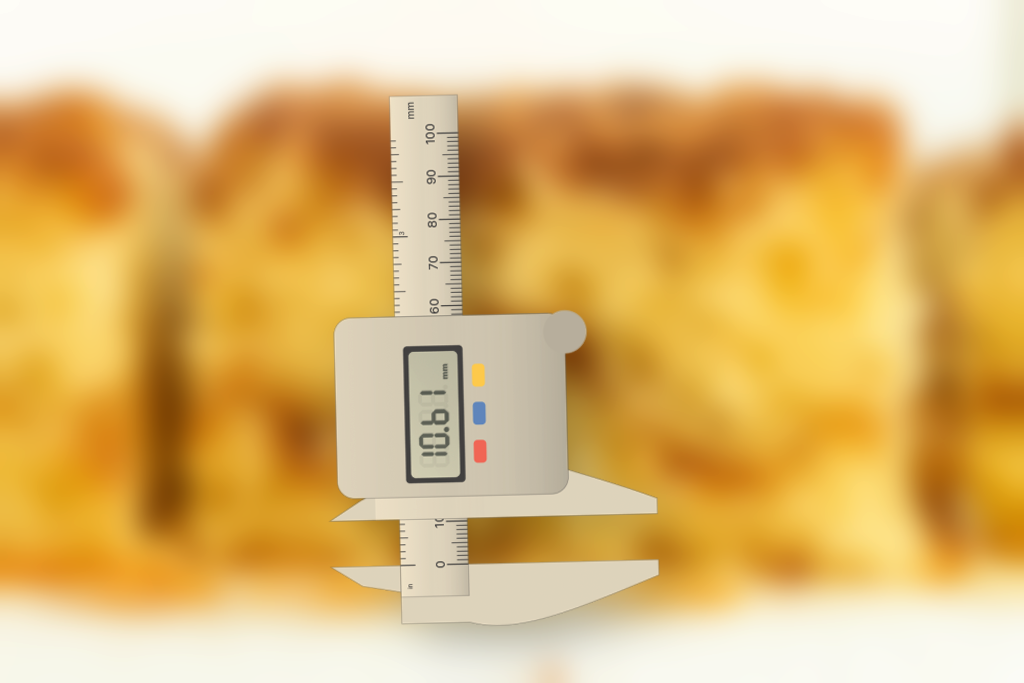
10.61; mm
